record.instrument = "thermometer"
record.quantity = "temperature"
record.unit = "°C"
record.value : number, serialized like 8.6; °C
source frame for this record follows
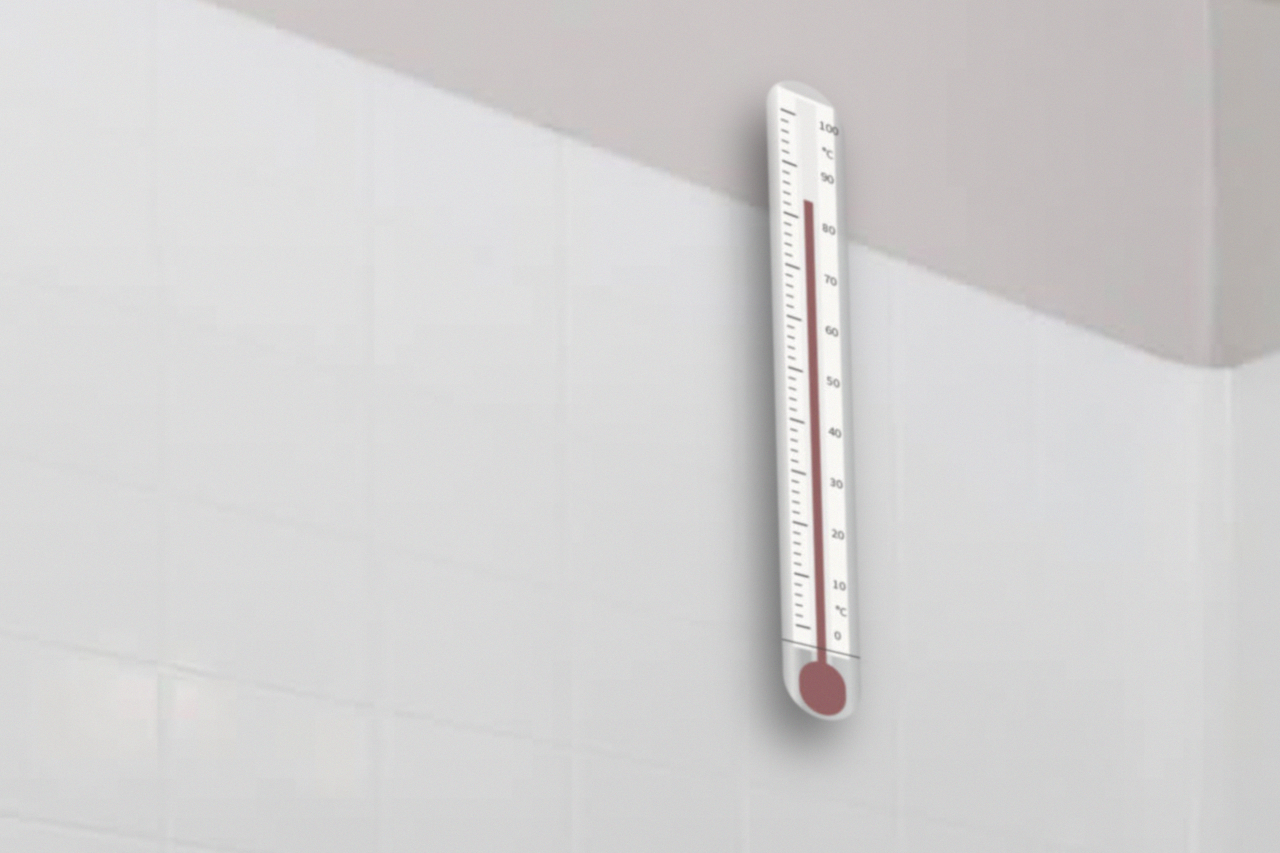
84; °C
